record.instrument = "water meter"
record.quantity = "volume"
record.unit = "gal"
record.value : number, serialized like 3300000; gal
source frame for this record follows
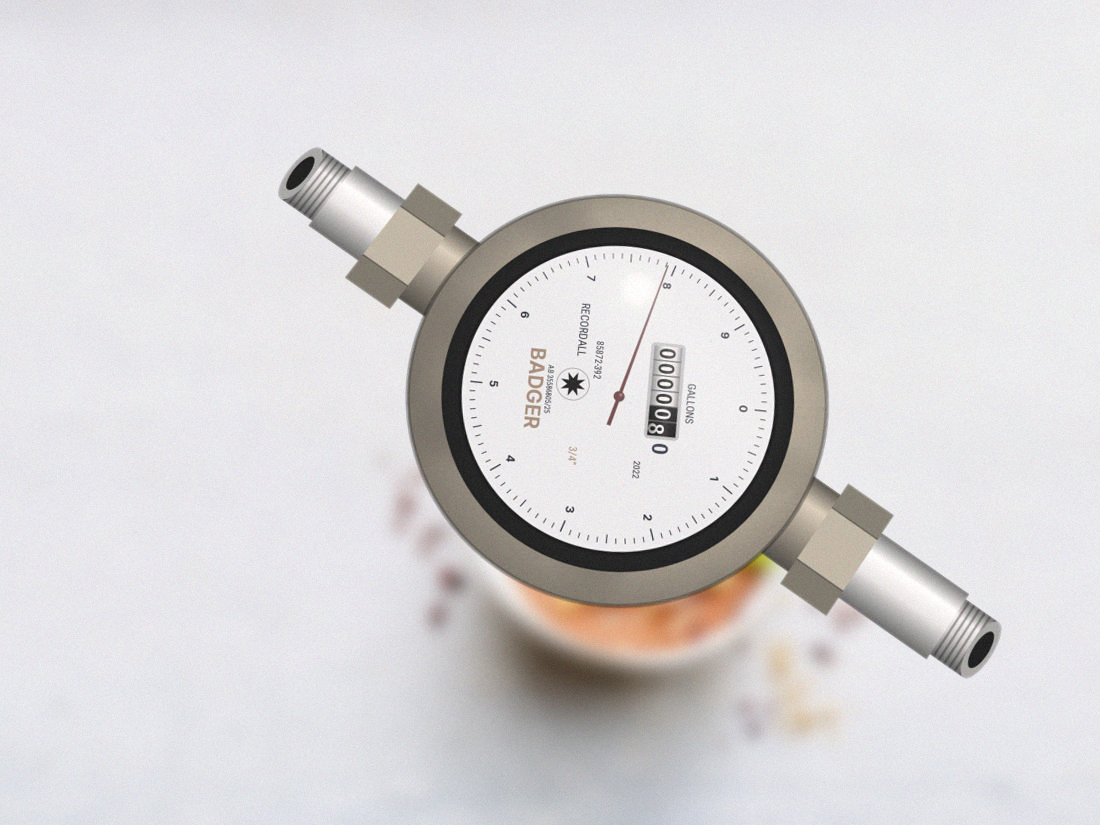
77.9; gal
